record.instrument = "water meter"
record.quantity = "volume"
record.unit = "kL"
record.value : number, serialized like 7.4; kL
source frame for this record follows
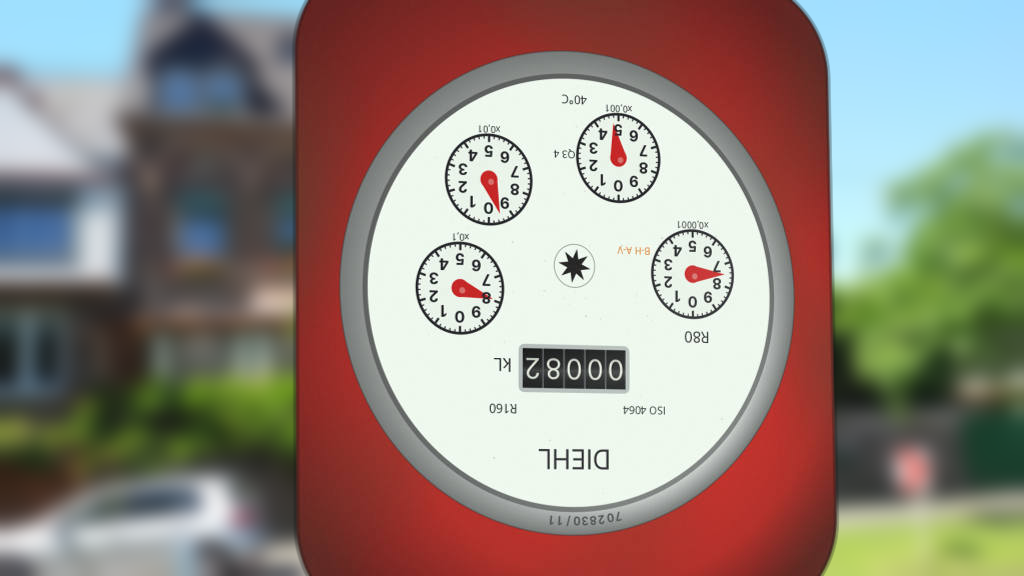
82.7947; kL
